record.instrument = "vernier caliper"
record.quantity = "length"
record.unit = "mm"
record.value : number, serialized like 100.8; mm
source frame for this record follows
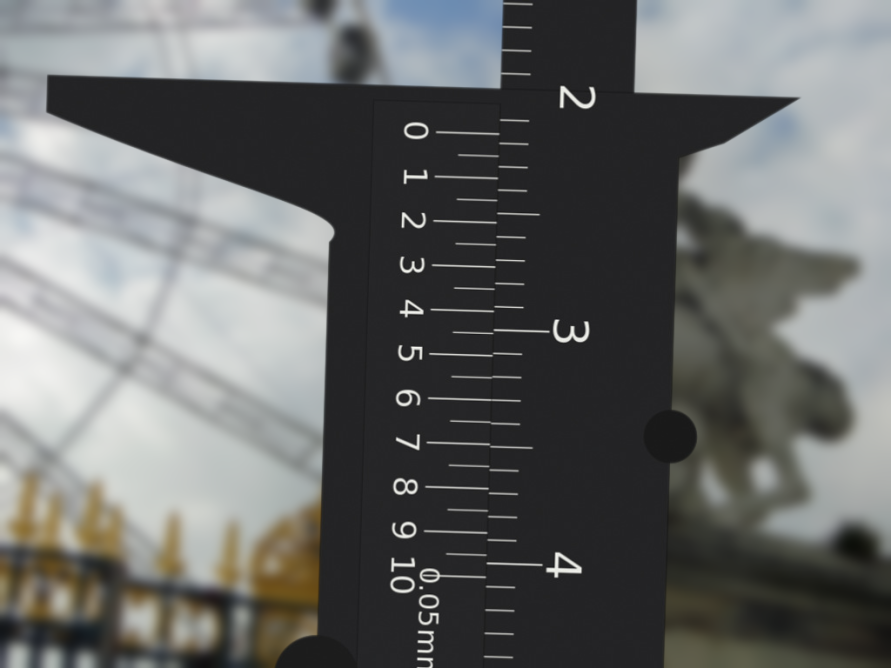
21.60; mm
